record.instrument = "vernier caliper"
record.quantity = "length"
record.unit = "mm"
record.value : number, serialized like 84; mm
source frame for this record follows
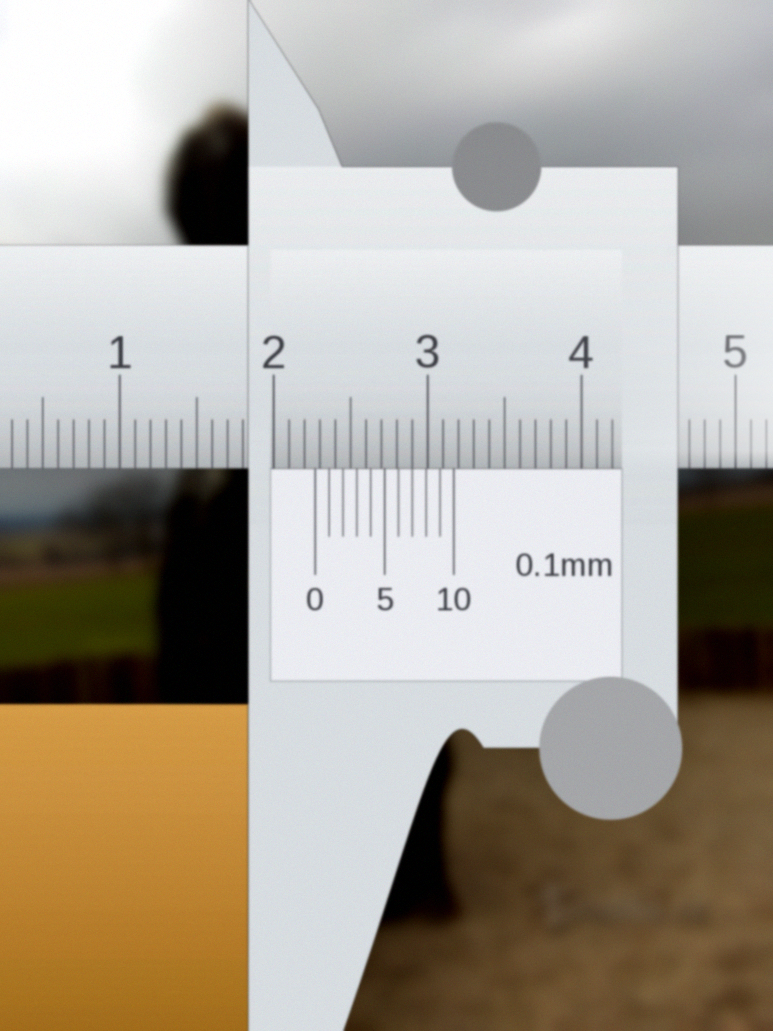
22.7; mm
